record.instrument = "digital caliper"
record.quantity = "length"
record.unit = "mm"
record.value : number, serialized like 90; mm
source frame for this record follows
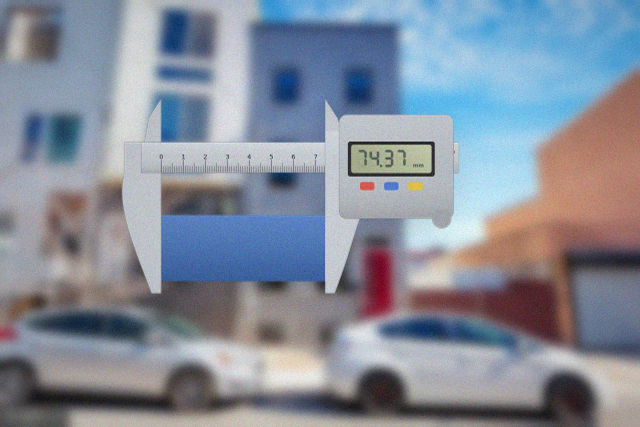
74.37; mm
